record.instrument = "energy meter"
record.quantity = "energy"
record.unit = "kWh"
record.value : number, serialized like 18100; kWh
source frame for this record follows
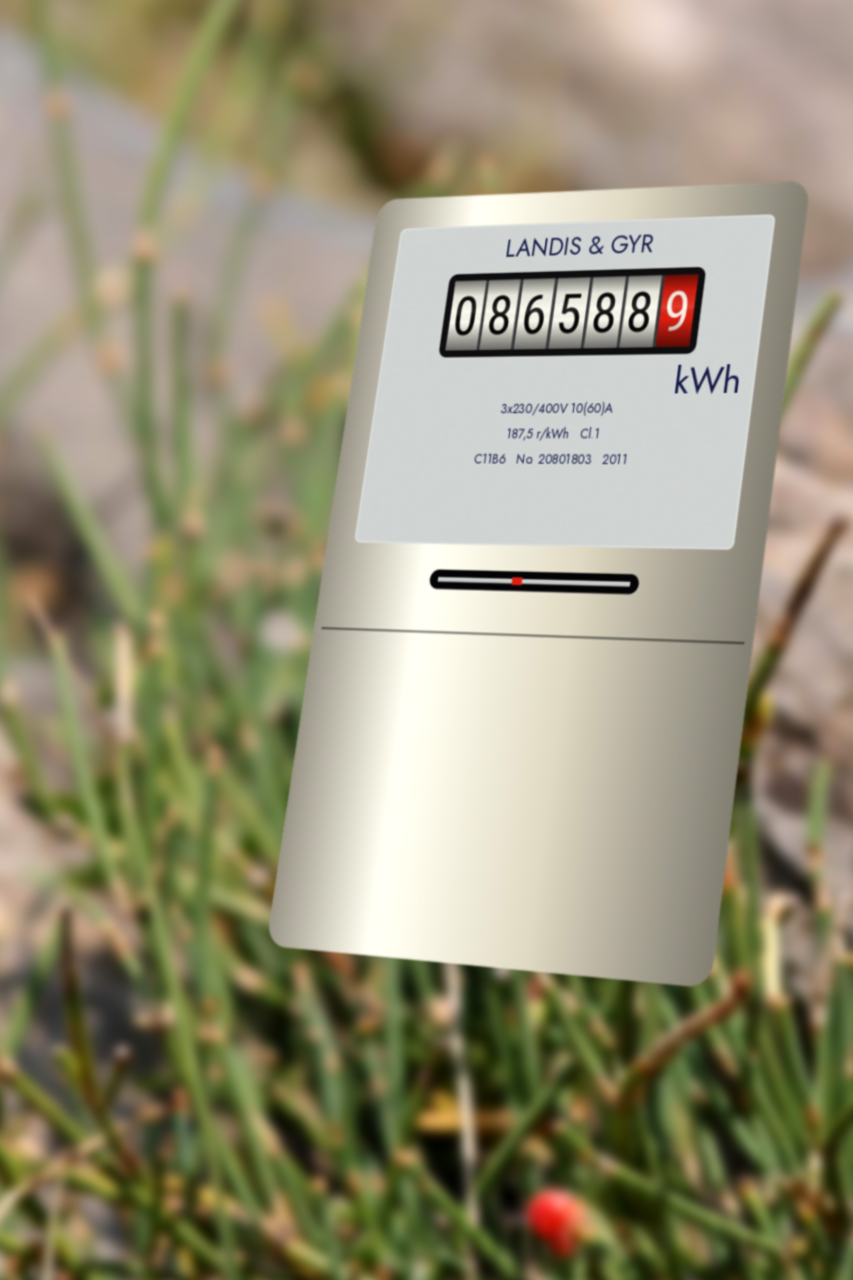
86588.9; kWh
